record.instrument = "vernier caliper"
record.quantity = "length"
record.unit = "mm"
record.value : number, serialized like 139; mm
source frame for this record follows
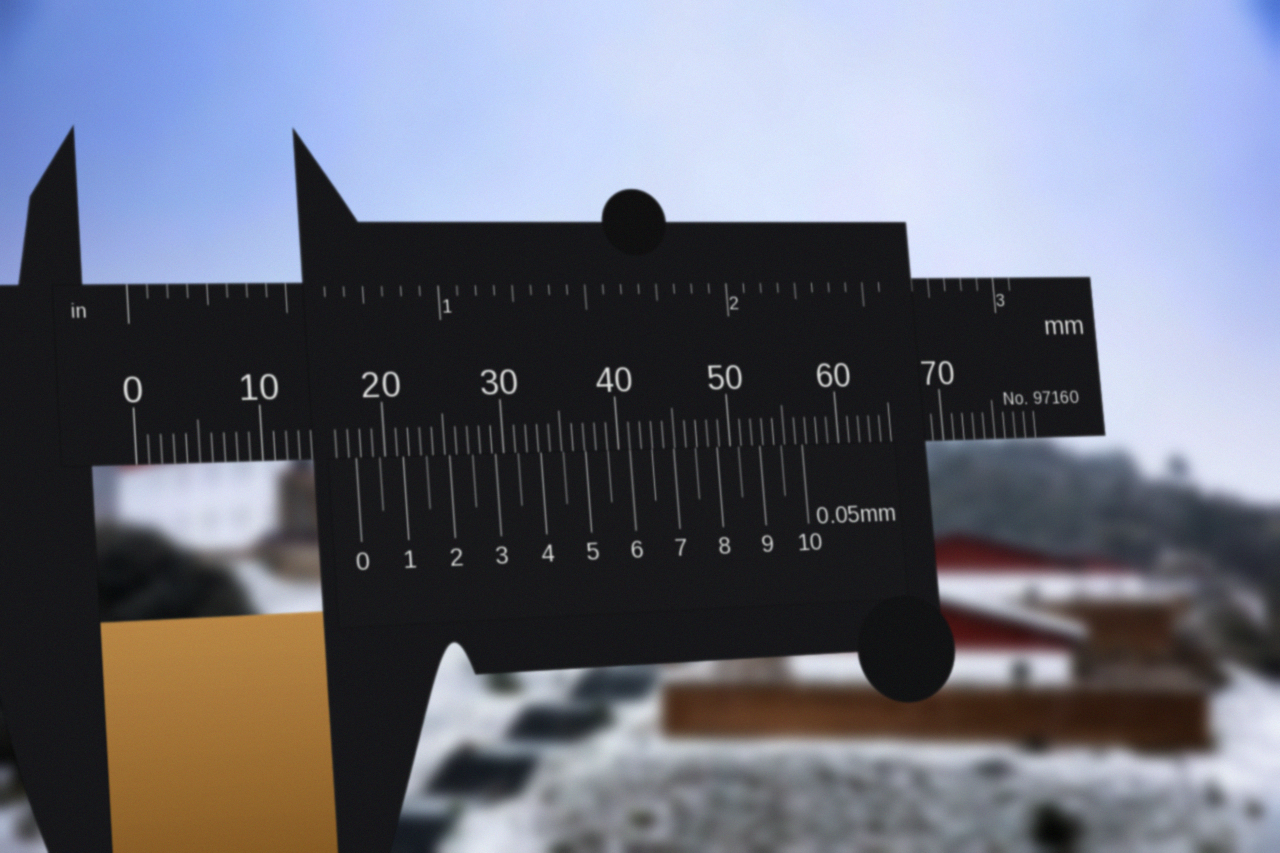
17.6; mm
